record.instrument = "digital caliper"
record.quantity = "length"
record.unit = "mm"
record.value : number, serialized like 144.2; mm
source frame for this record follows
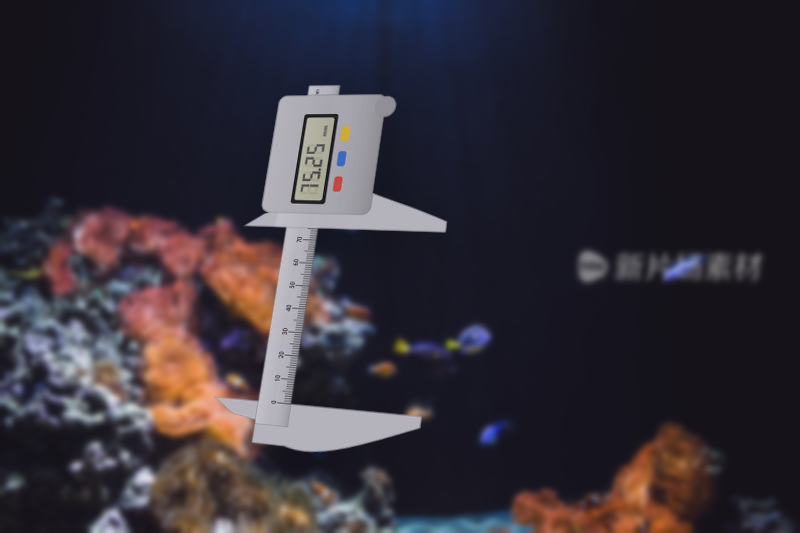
75.25; mm
